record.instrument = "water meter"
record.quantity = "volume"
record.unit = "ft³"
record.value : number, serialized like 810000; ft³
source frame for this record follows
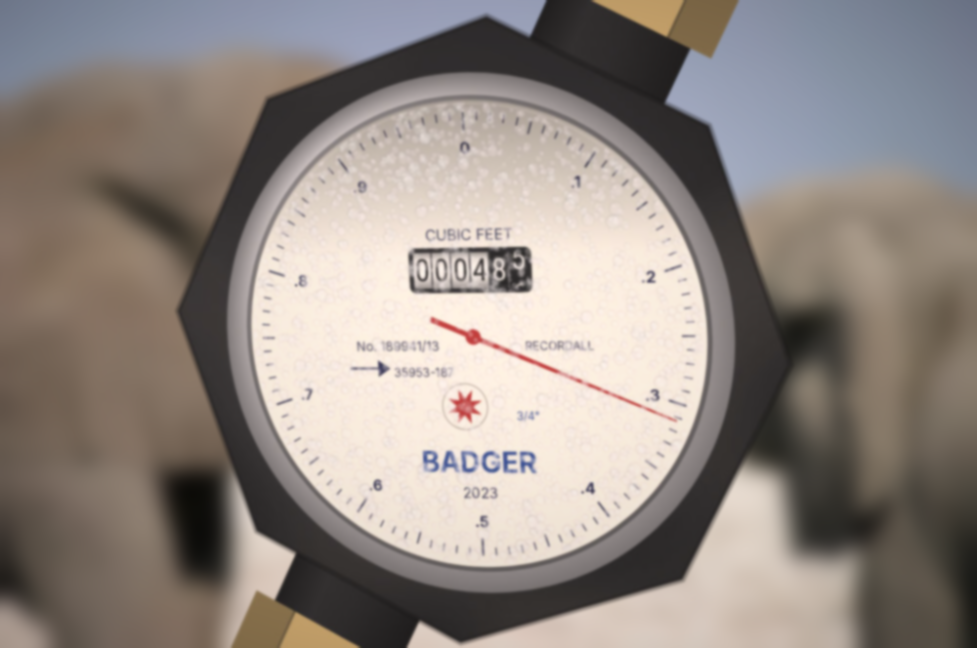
485.31; ft³
